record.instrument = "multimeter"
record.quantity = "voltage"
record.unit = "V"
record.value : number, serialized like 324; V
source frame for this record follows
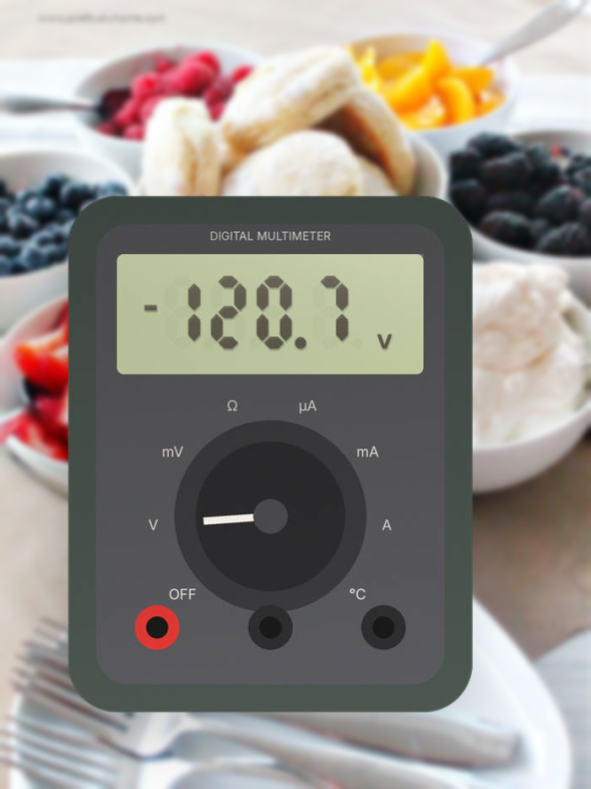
-120.7; V
